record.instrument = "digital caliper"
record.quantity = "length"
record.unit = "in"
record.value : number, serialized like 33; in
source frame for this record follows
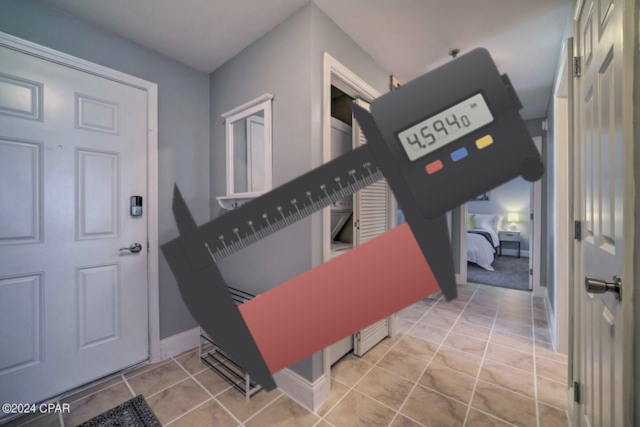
4.5940; in
